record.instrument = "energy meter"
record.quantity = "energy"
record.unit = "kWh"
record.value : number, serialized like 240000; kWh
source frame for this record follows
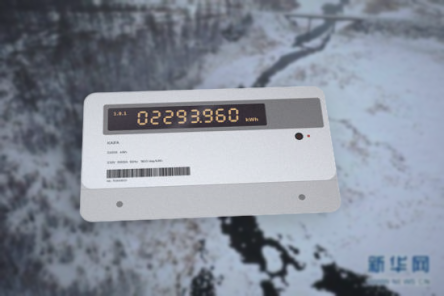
2293.960; kWh
